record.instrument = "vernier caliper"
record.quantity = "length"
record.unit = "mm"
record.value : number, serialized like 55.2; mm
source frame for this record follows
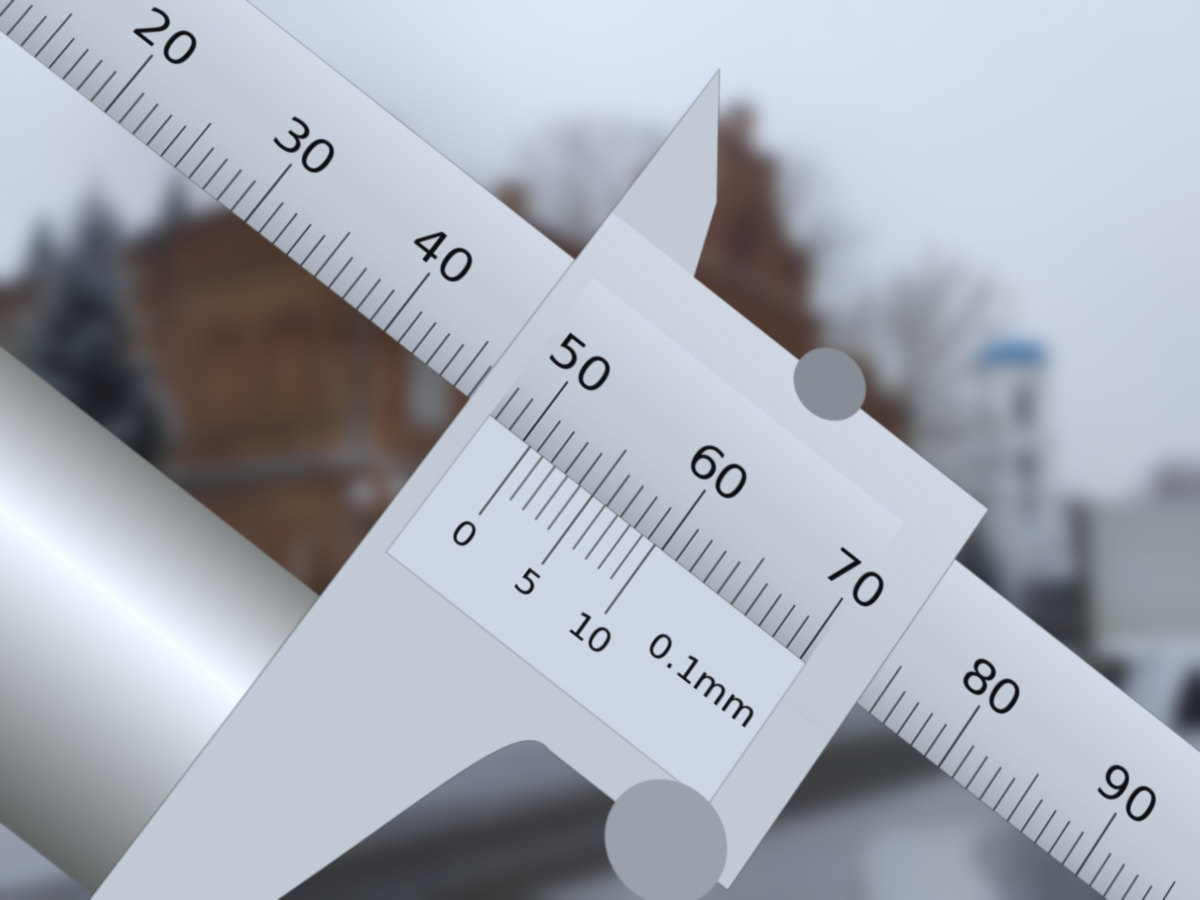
50.5; mm
